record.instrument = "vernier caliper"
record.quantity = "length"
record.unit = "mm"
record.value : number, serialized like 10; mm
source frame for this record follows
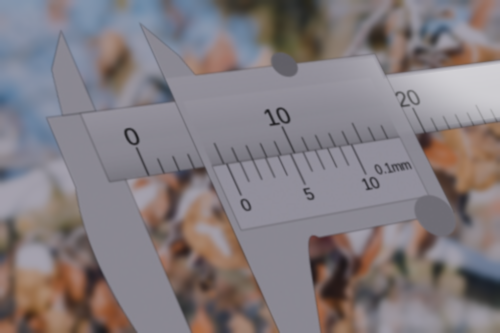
5.2; mm
